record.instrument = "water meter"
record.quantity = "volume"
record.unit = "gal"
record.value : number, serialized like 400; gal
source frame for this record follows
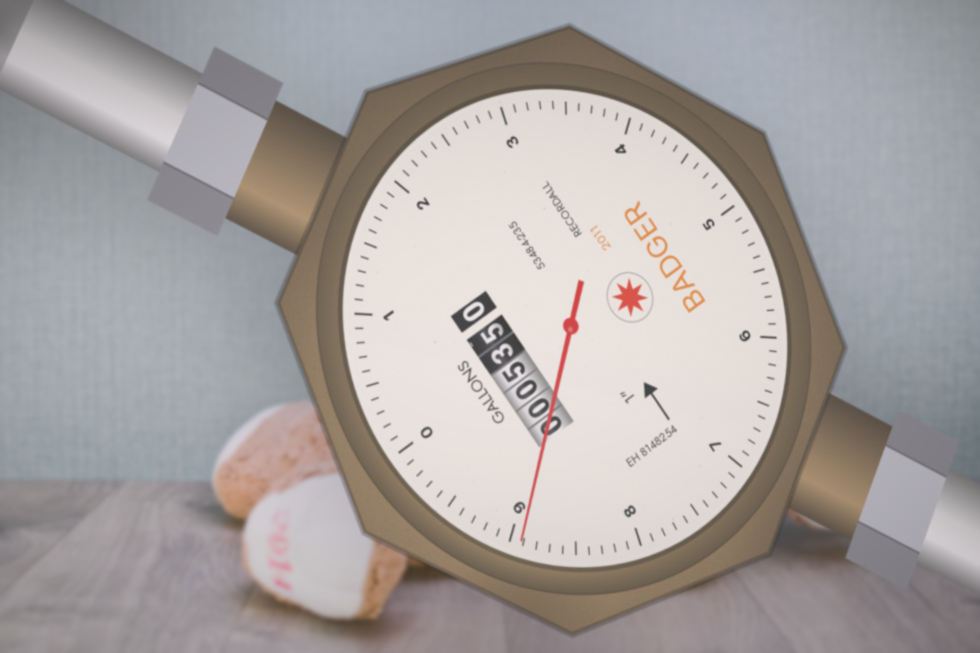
5348.9; gal
